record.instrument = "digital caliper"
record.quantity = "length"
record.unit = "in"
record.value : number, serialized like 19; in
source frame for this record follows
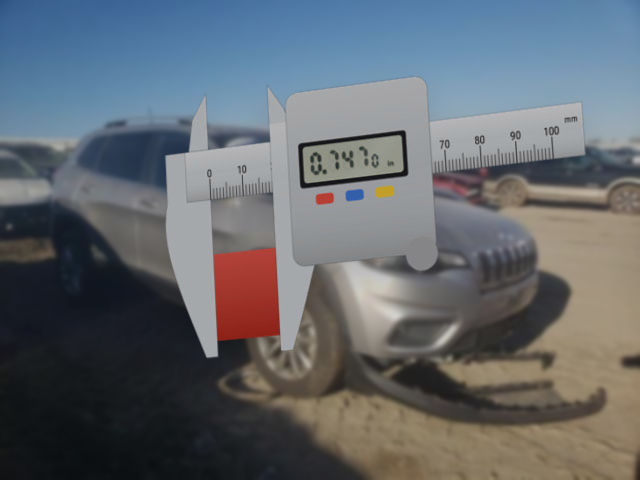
0.7470; in
